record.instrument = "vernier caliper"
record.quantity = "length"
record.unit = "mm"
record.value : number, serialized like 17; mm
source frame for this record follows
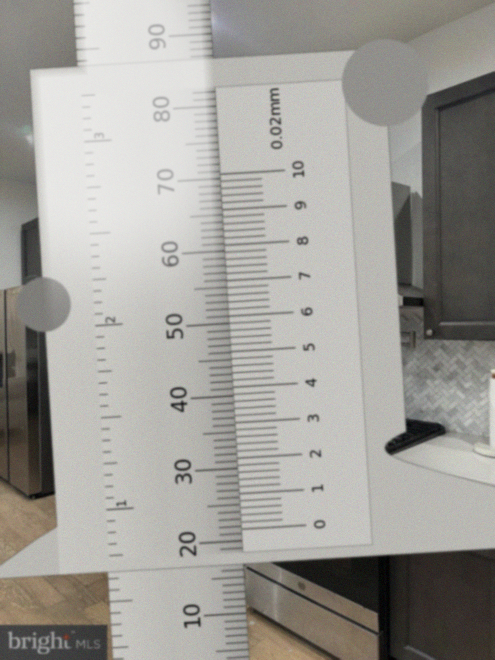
21.6; mm
